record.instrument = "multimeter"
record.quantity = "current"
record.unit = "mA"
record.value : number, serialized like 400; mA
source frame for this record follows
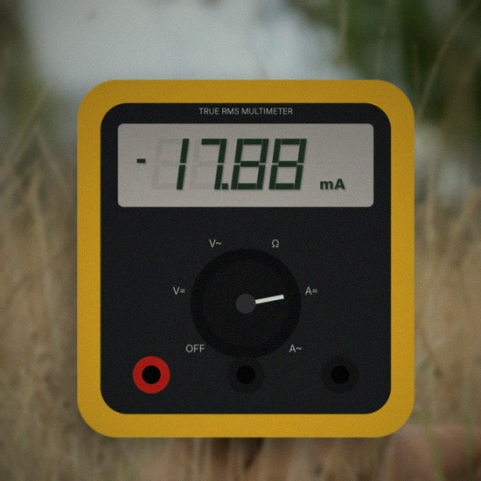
-17.88; mA
